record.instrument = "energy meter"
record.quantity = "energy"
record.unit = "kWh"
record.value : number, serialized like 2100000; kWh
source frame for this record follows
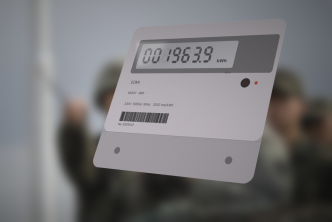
1963.9; kWh
